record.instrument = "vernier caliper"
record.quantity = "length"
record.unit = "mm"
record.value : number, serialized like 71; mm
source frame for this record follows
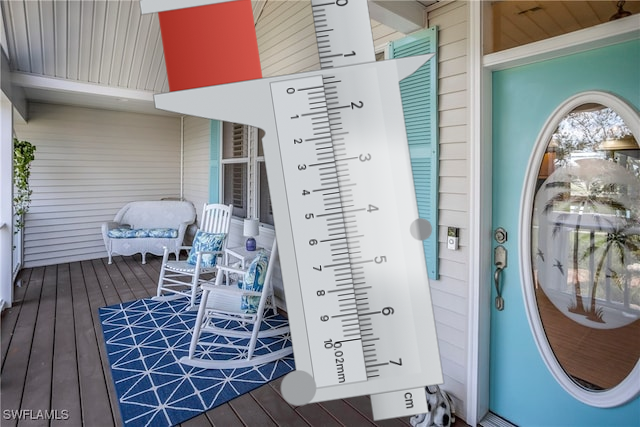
15.5; mm
